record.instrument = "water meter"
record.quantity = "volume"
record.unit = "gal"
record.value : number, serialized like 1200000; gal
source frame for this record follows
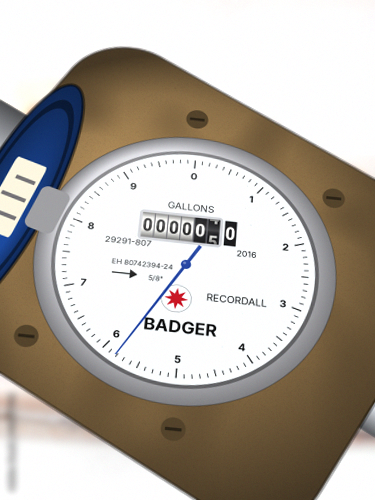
45.8; gal
